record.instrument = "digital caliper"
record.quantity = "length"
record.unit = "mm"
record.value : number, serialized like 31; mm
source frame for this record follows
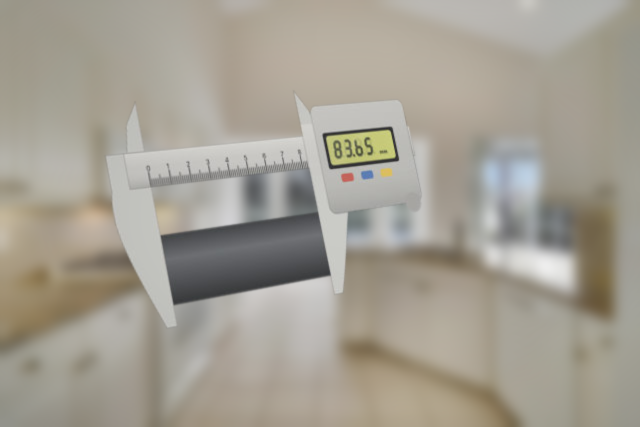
83.65; mm
